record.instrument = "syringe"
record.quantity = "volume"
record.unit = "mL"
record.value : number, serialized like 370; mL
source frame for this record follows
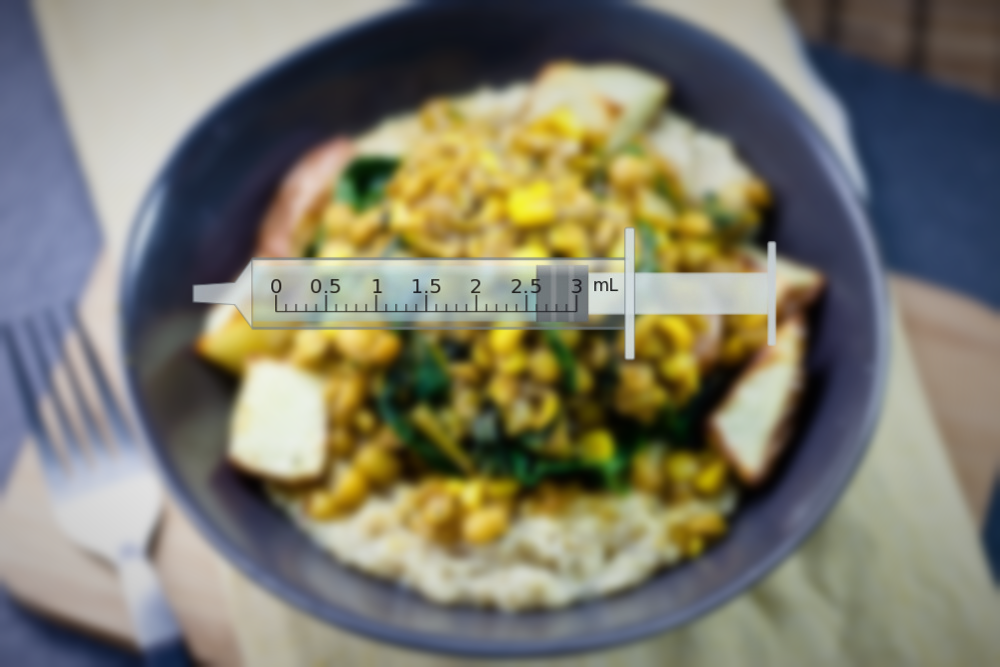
2.6; mL
